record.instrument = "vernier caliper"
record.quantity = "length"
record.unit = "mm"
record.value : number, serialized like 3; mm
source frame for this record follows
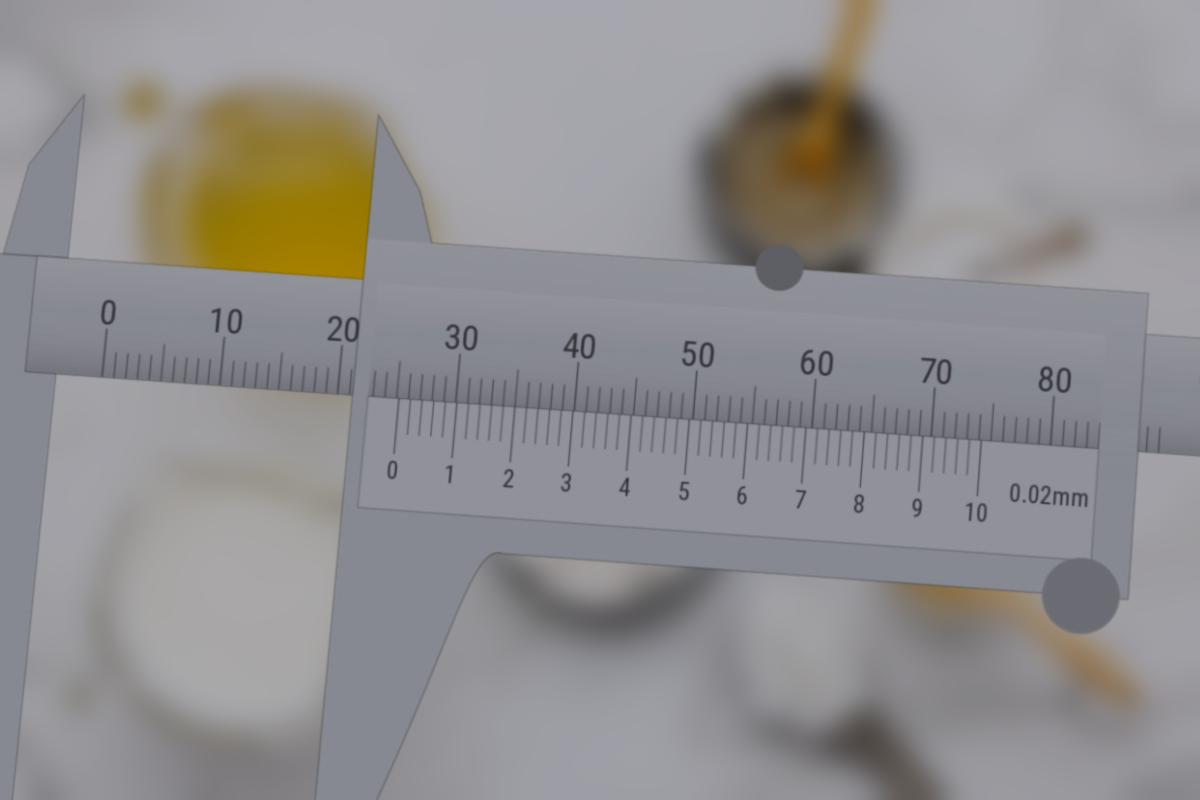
25.2; mm
